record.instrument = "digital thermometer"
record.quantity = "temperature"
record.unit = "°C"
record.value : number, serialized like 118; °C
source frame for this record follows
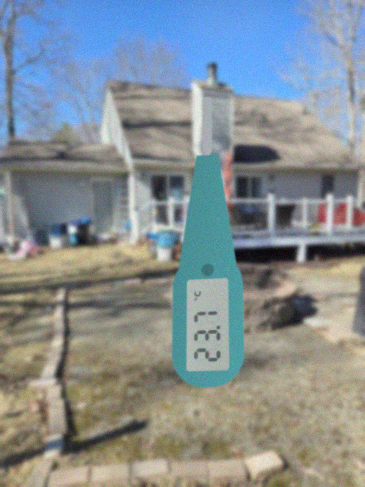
23.7; °C
